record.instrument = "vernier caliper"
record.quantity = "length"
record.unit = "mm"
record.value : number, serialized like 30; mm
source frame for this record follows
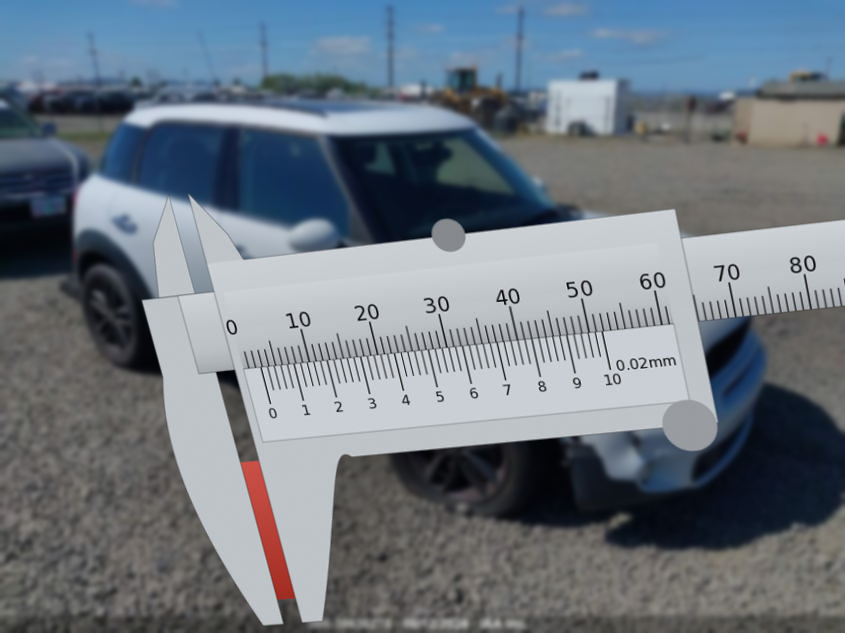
2.8; mm
